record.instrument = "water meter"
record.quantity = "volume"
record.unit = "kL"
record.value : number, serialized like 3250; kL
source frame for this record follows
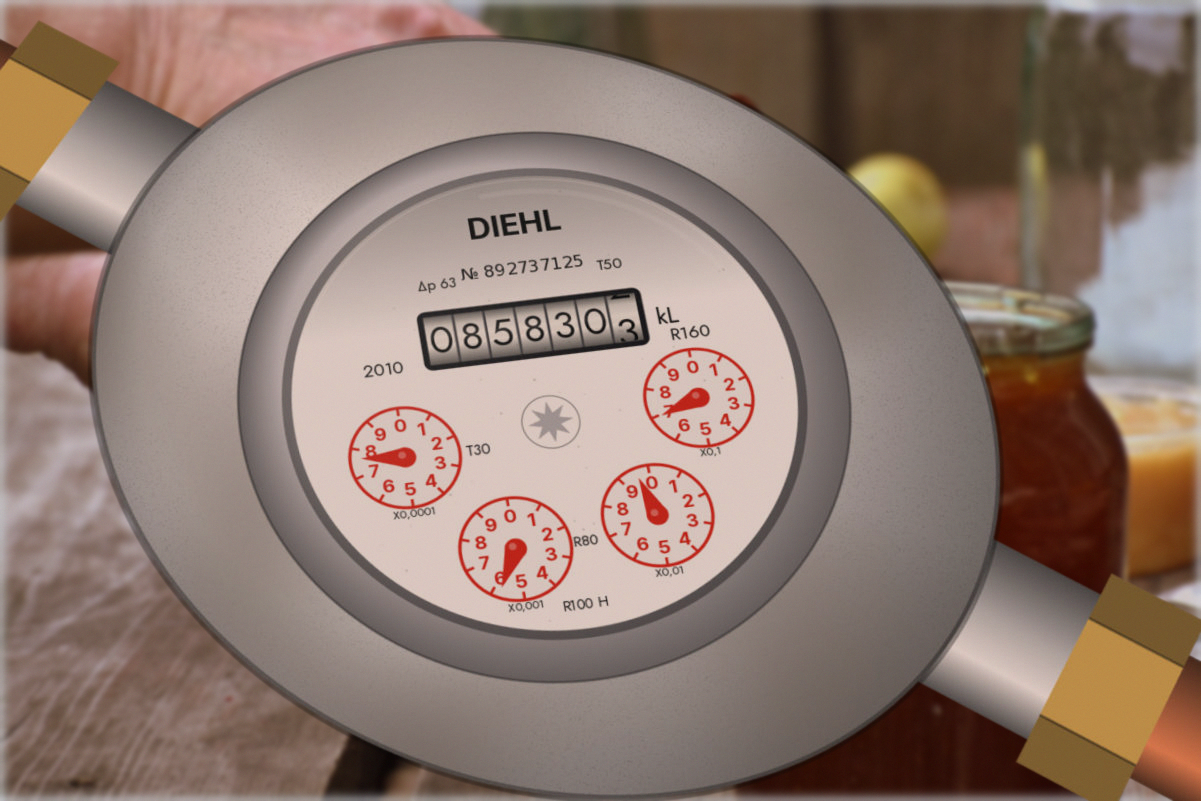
858302.6957; kL
